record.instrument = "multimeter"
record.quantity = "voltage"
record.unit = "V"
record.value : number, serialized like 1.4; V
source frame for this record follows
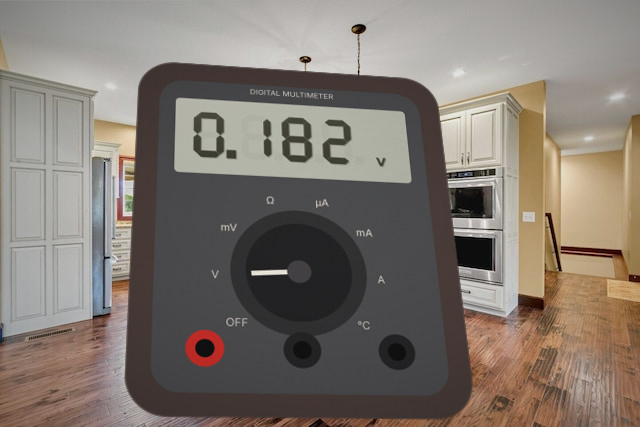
0.182; V
